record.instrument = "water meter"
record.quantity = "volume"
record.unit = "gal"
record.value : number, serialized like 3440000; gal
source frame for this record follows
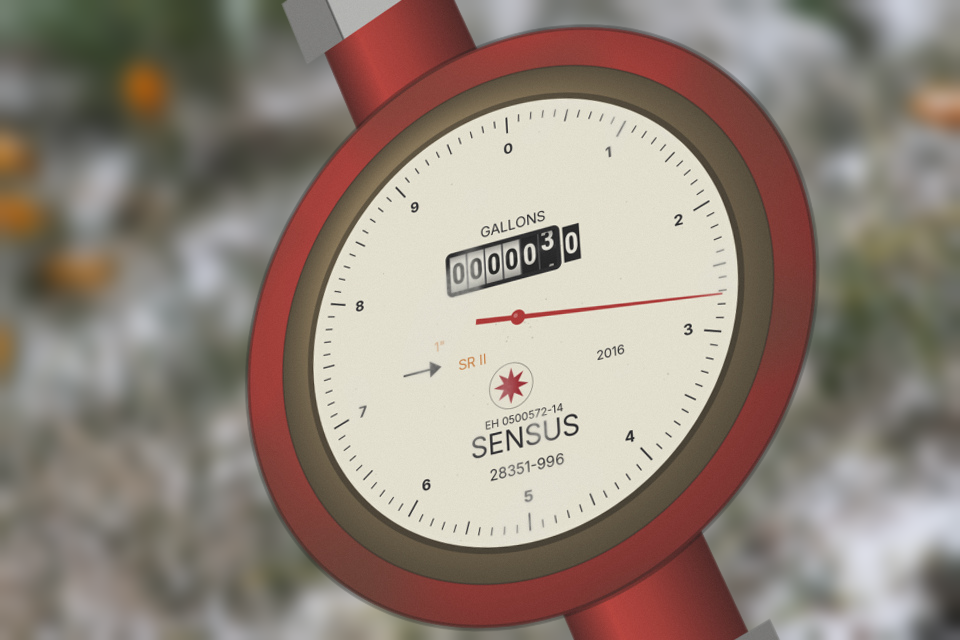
32.7; gal
